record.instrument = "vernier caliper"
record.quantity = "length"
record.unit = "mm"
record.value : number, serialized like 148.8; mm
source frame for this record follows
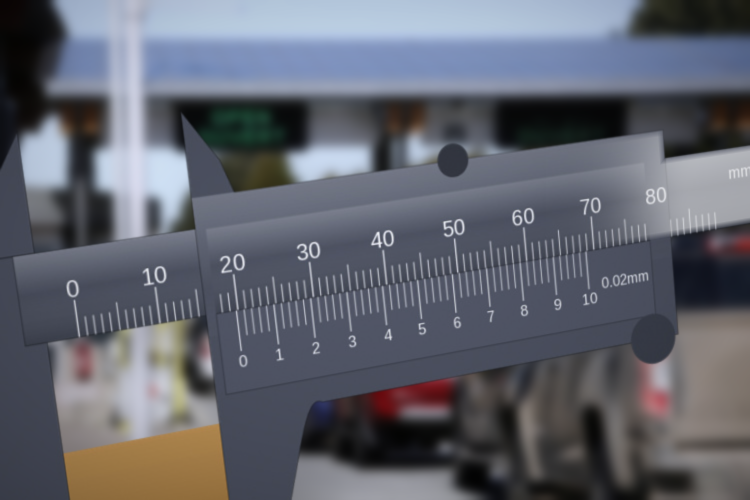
19.8; mm
